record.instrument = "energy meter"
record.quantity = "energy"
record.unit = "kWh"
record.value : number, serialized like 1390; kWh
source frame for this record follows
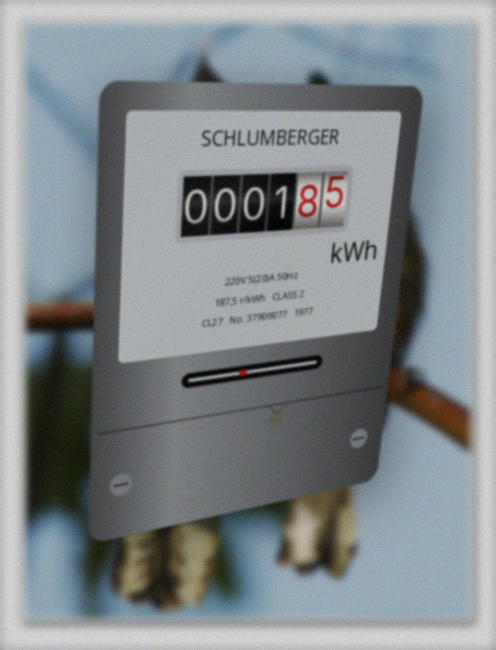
1.85; kWh
